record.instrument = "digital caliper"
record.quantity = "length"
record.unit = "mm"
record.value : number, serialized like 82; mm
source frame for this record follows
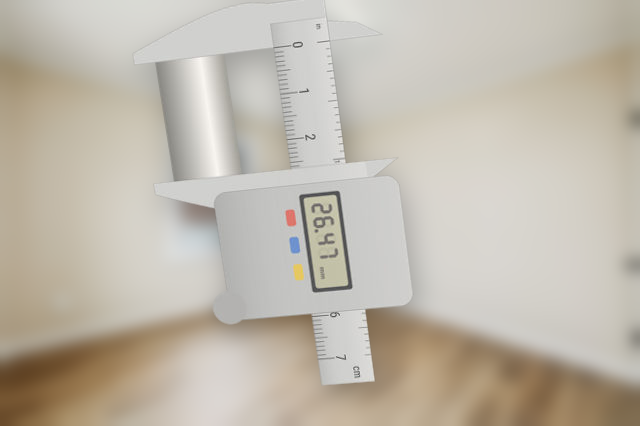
26.47; mm
